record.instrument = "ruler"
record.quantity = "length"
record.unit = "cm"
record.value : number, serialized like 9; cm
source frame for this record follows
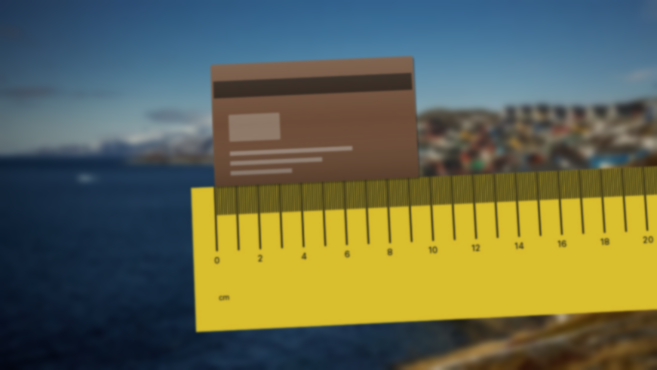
9.5; cm
